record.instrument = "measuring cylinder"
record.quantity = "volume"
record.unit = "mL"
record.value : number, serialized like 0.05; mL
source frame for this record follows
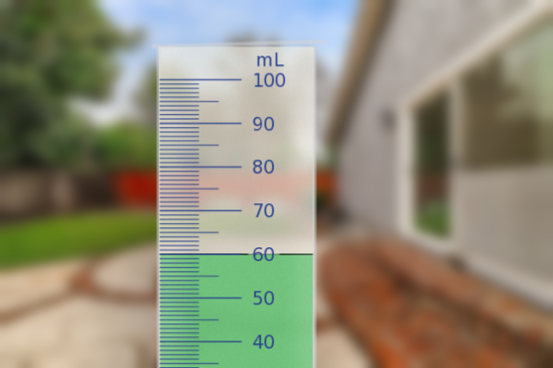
60; mL
